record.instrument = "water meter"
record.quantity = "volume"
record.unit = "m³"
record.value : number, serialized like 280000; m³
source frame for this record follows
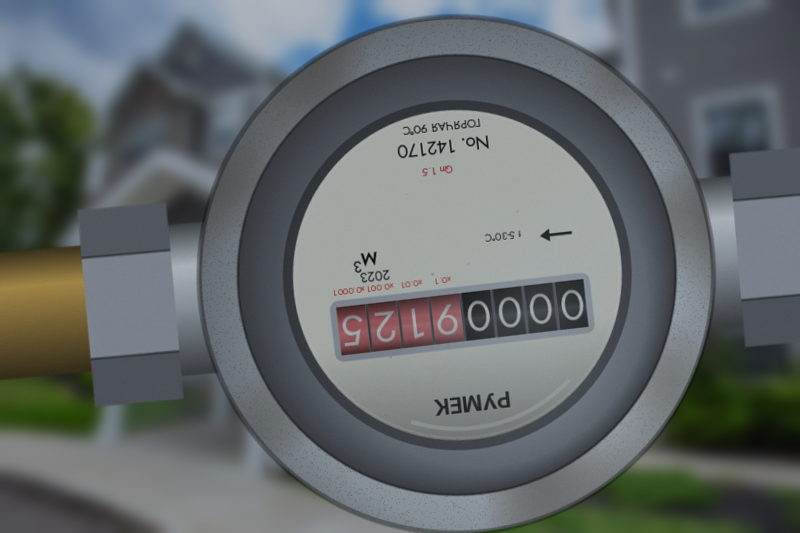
0.9125; m³
